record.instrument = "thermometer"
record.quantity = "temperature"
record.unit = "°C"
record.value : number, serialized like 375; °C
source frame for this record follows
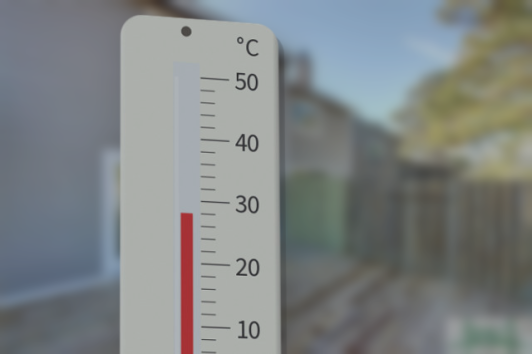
28; °C
